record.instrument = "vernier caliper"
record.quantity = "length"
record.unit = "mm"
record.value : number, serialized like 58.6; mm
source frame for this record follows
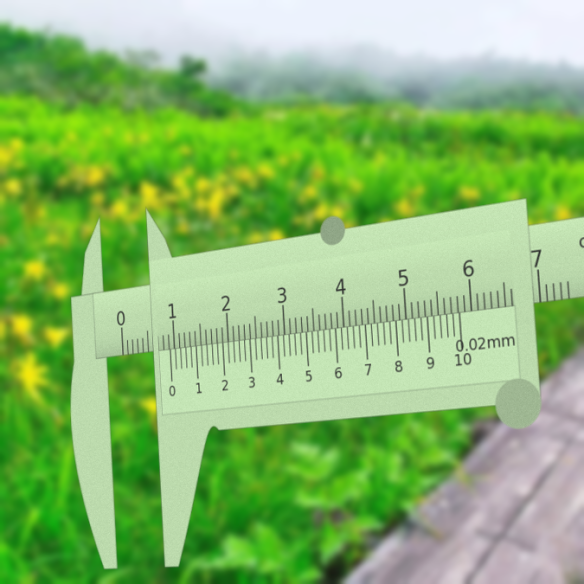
9.2; mm
